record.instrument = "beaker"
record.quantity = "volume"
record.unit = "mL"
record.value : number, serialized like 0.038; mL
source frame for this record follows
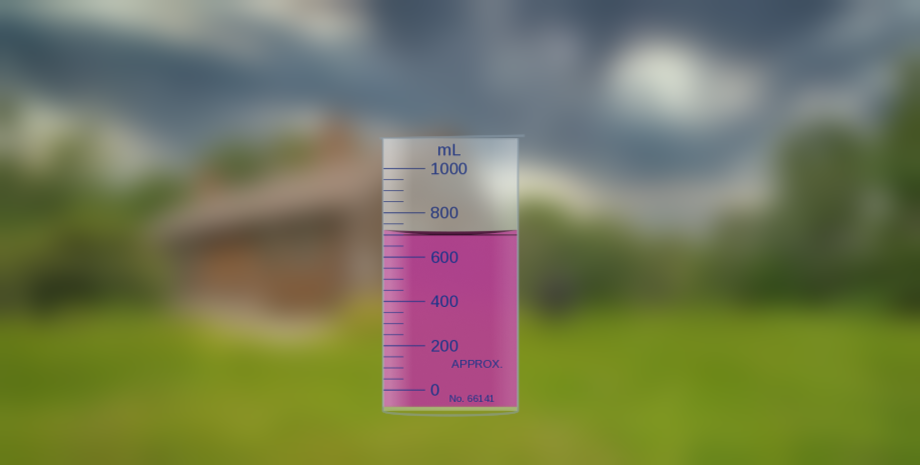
700; mL
